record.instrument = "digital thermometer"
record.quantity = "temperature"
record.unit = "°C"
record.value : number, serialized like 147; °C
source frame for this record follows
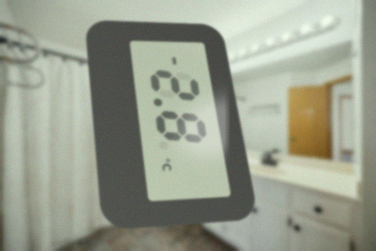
-2.8; °C
